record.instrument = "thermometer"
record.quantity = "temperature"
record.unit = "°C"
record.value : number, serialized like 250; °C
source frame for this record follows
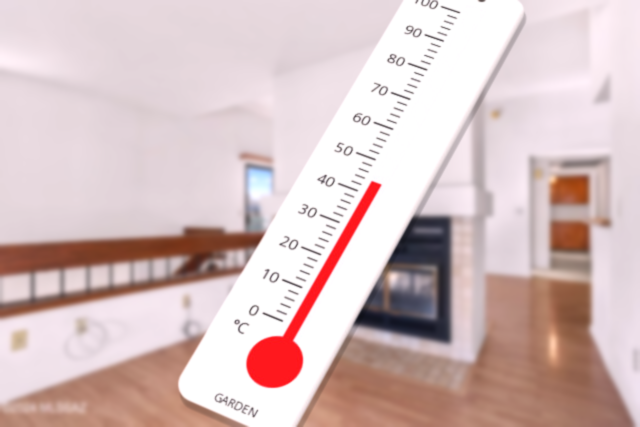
44; °C
